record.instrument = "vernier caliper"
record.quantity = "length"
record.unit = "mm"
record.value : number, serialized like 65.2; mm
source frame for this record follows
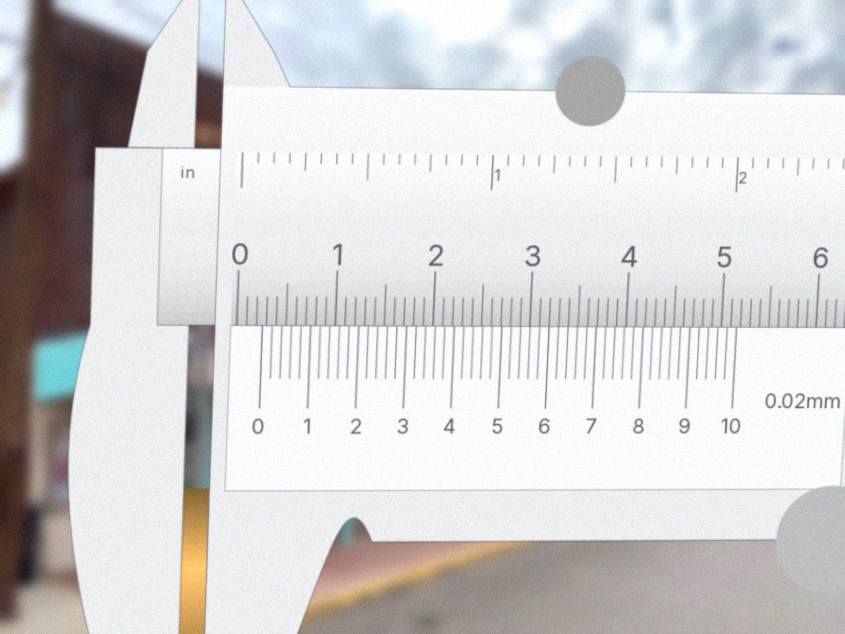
2.6; mm
